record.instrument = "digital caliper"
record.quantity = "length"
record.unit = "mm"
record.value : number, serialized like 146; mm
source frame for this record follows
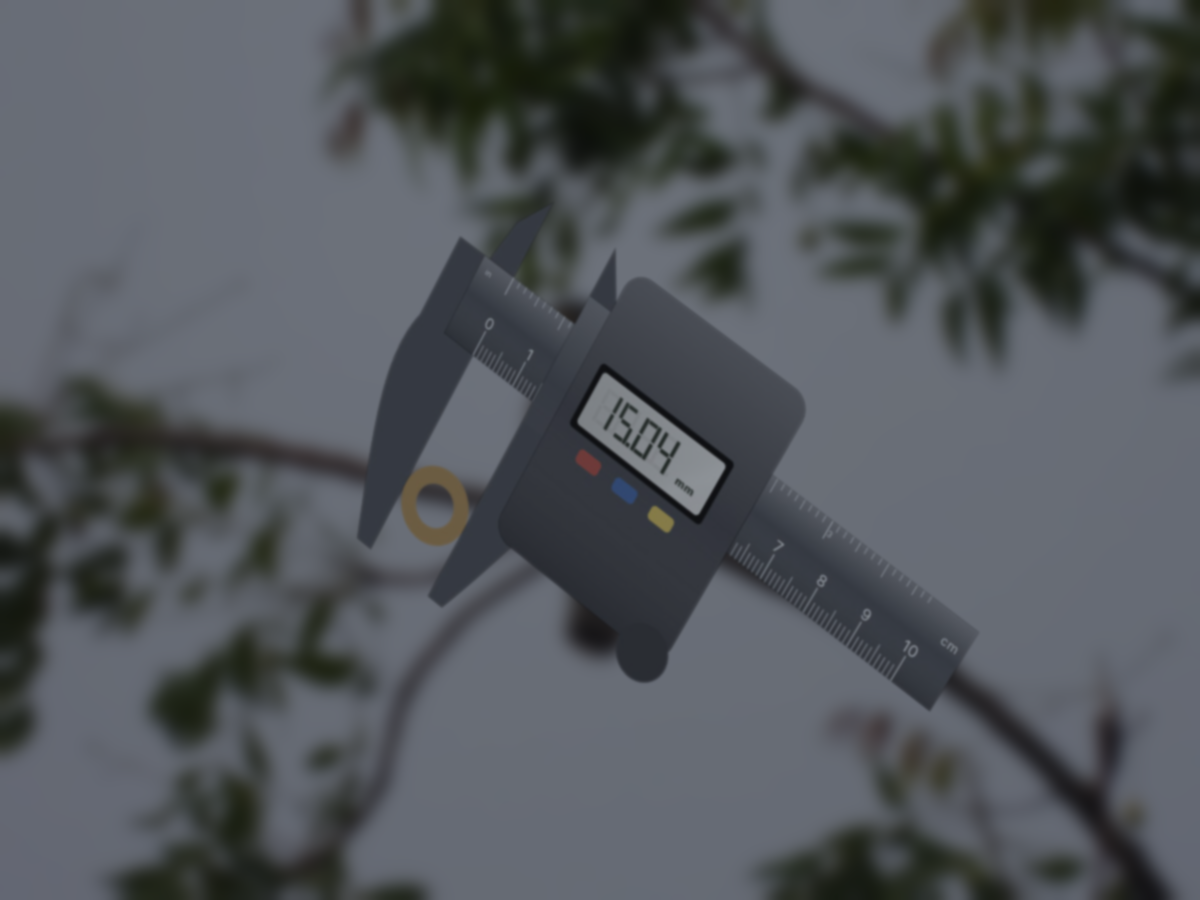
15.04; mm
